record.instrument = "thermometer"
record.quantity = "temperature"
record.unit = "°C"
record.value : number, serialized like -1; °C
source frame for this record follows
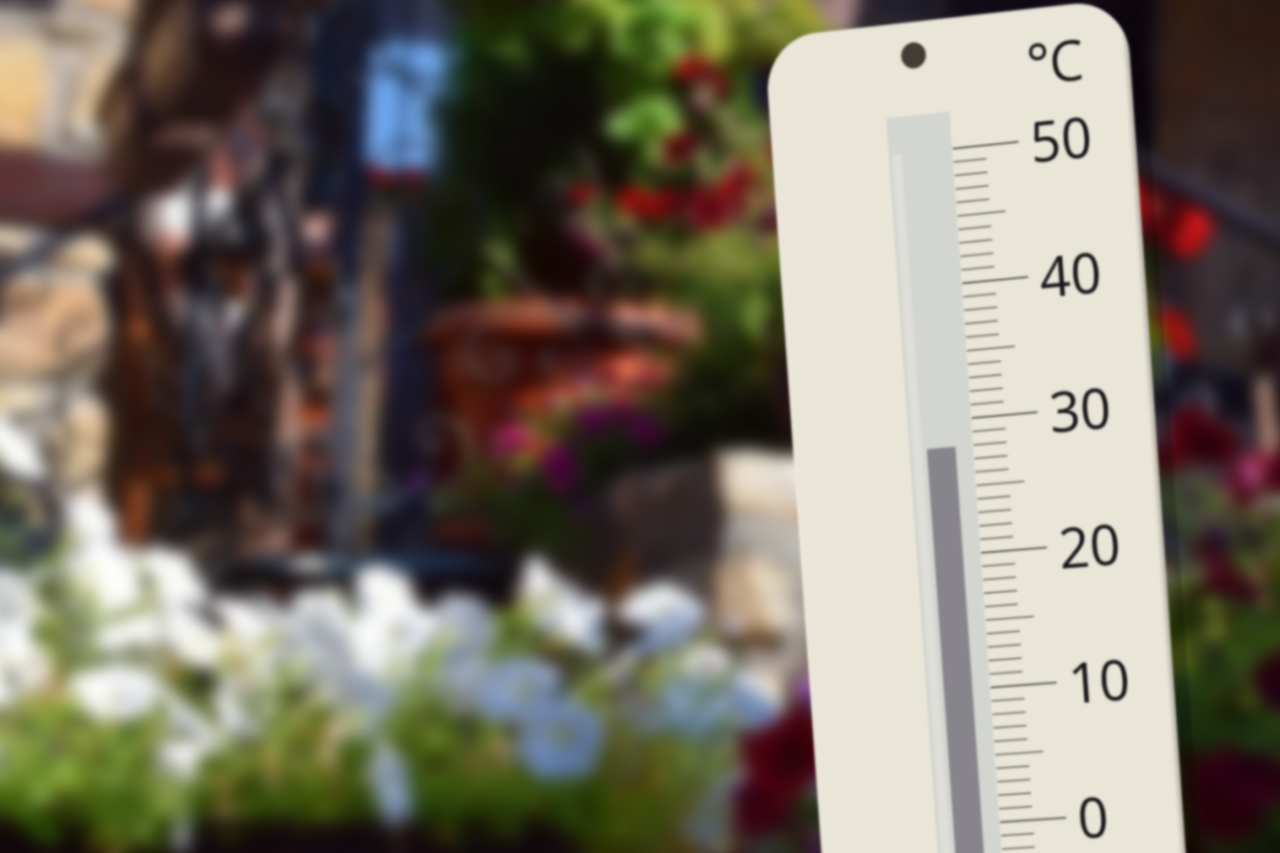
28; °C
